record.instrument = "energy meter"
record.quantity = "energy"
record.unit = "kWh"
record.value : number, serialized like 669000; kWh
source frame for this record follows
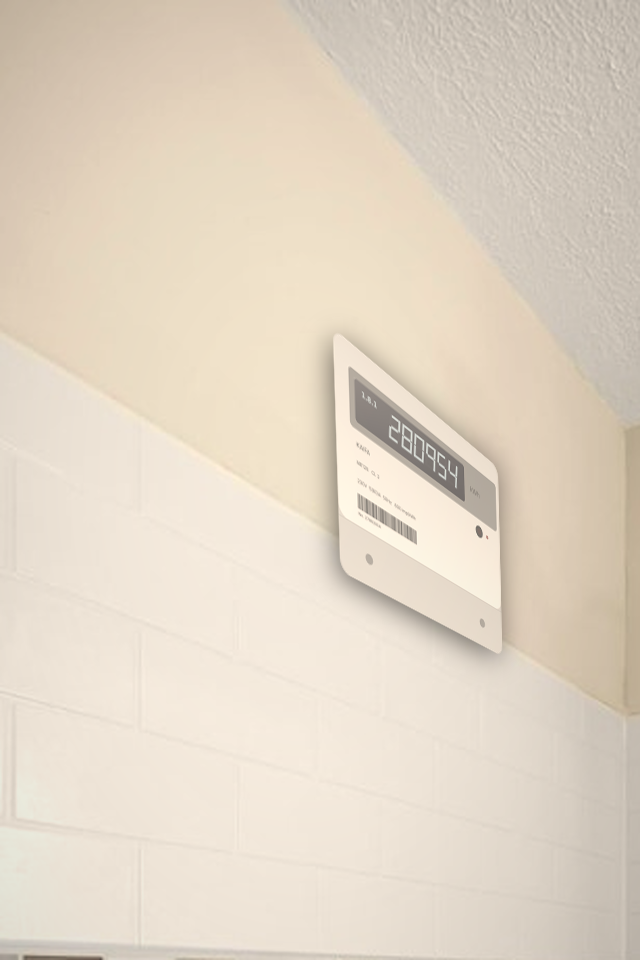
280954; kWh
